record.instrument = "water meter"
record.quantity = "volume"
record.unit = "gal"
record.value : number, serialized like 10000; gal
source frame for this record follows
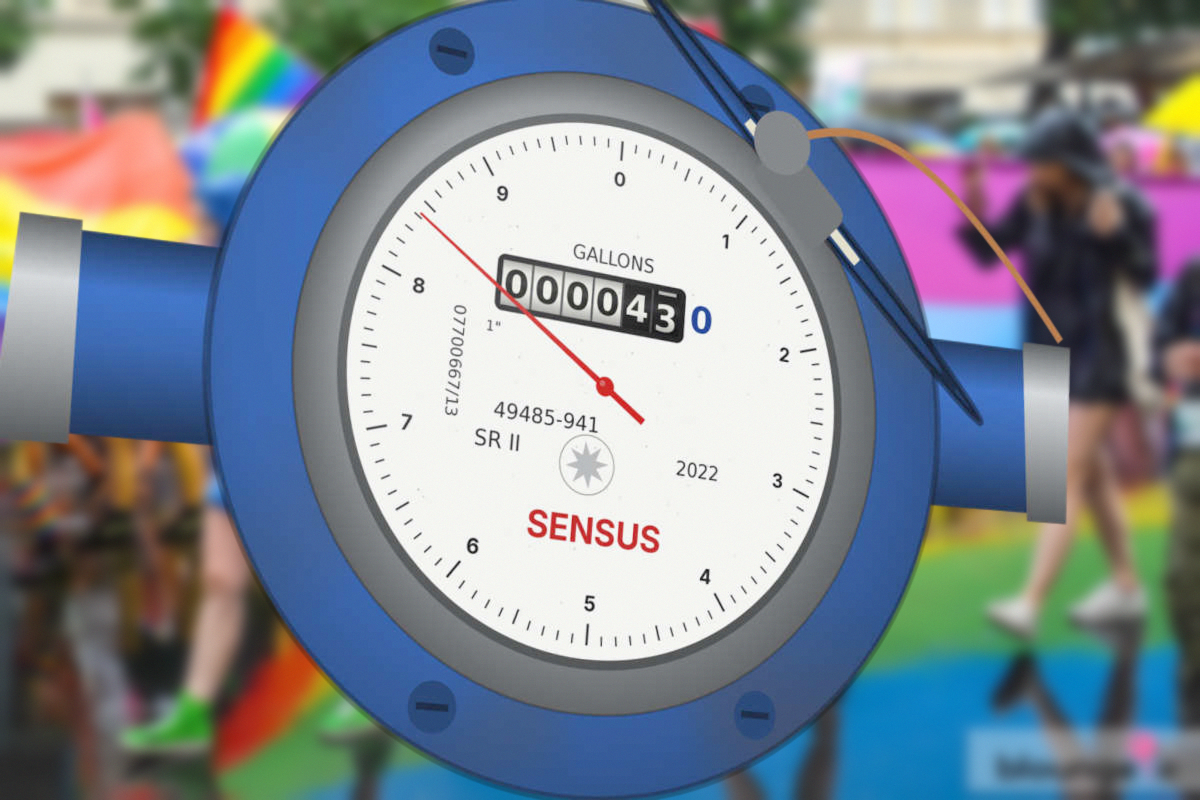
428.4; gal
